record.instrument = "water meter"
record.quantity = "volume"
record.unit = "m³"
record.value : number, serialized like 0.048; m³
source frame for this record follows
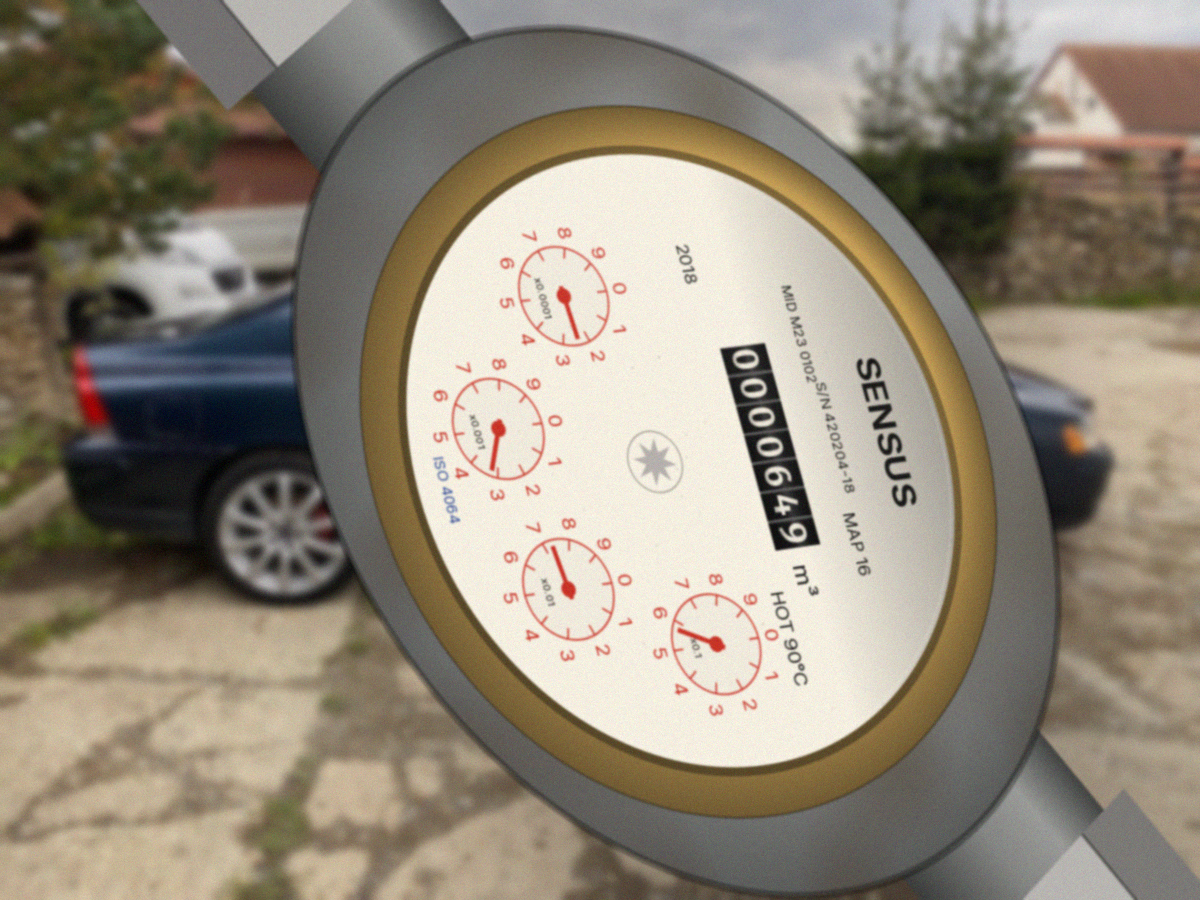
649.5732; m³
